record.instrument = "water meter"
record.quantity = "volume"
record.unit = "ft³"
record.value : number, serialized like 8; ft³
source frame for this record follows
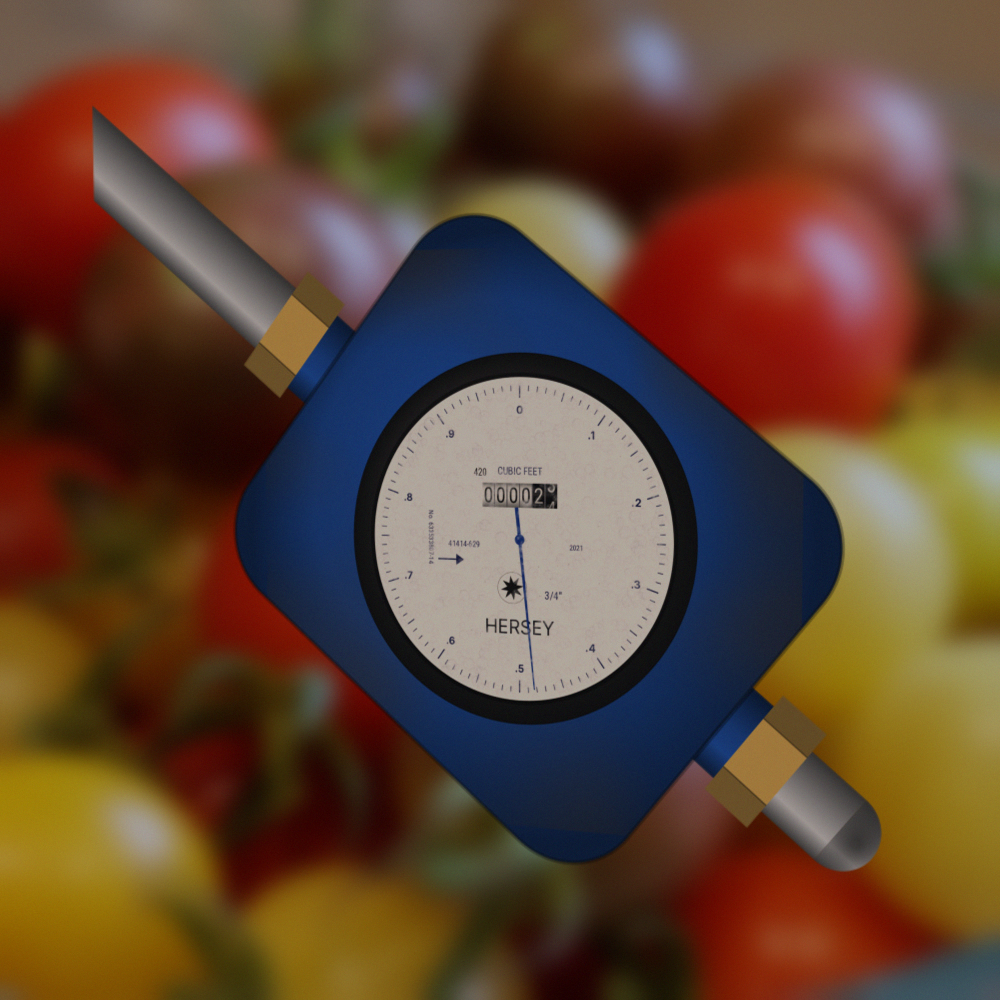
23.48; ft³
